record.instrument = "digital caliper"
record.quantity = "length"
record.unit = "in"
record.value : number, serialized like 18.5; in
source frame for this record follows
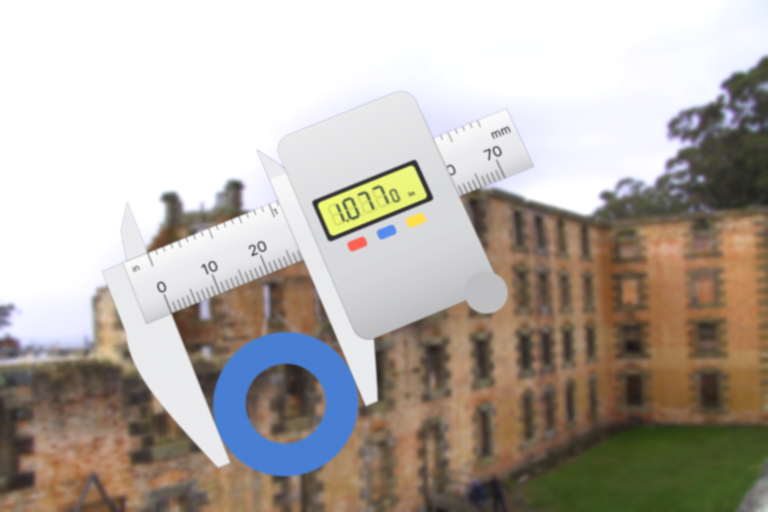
1.0770; in
